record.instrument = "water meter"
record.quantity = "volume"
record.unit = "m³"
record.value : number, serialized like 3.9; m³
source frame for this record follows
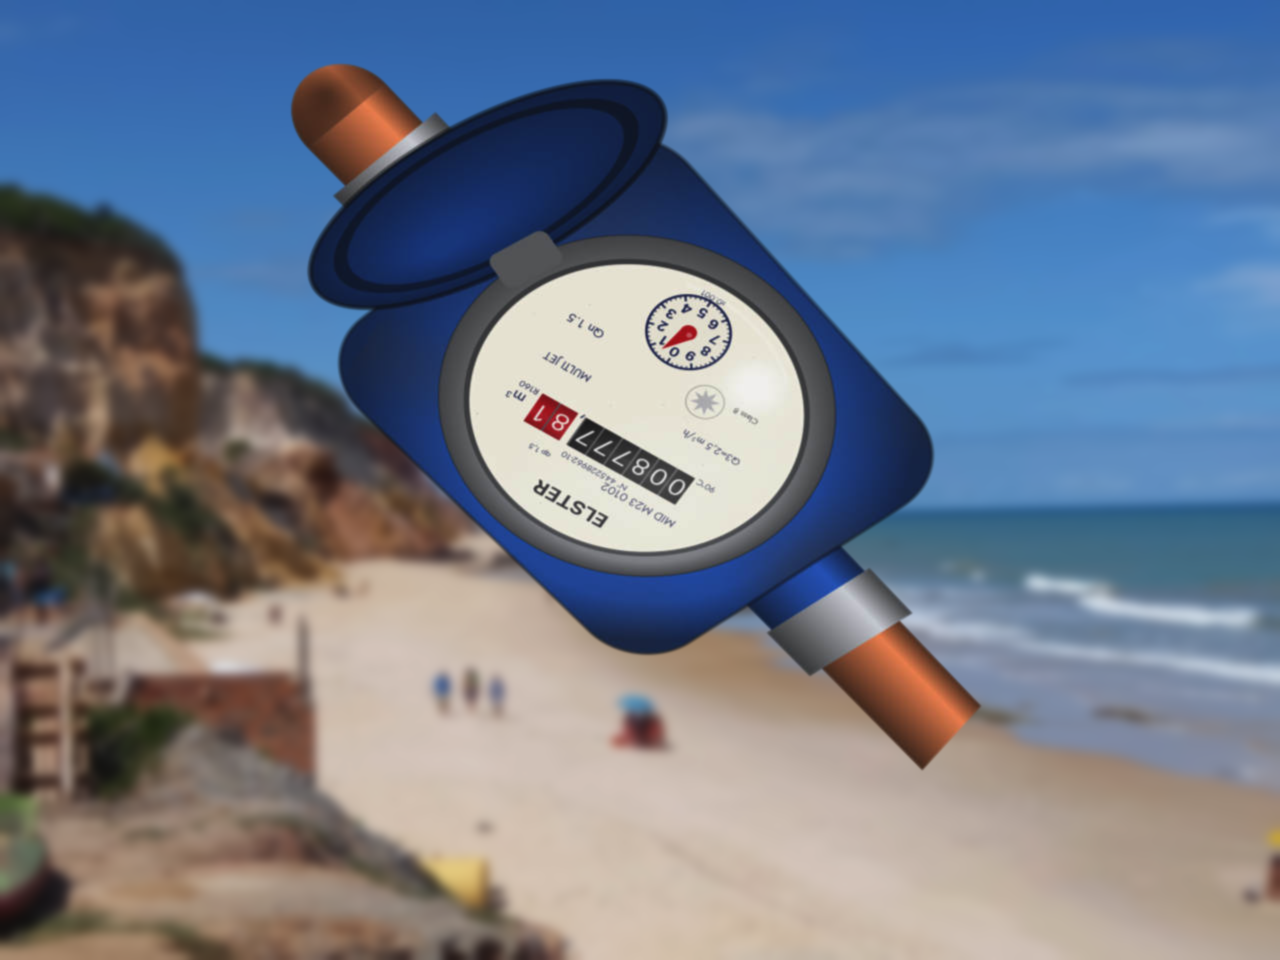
8777.810; m³
